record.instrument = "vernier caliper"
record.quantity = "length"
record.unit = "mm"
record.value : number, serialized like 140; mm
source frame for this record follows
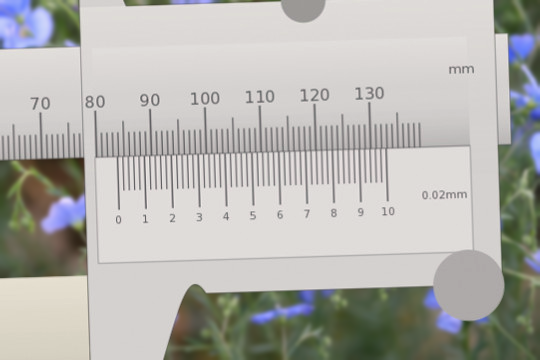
83.8; mm
